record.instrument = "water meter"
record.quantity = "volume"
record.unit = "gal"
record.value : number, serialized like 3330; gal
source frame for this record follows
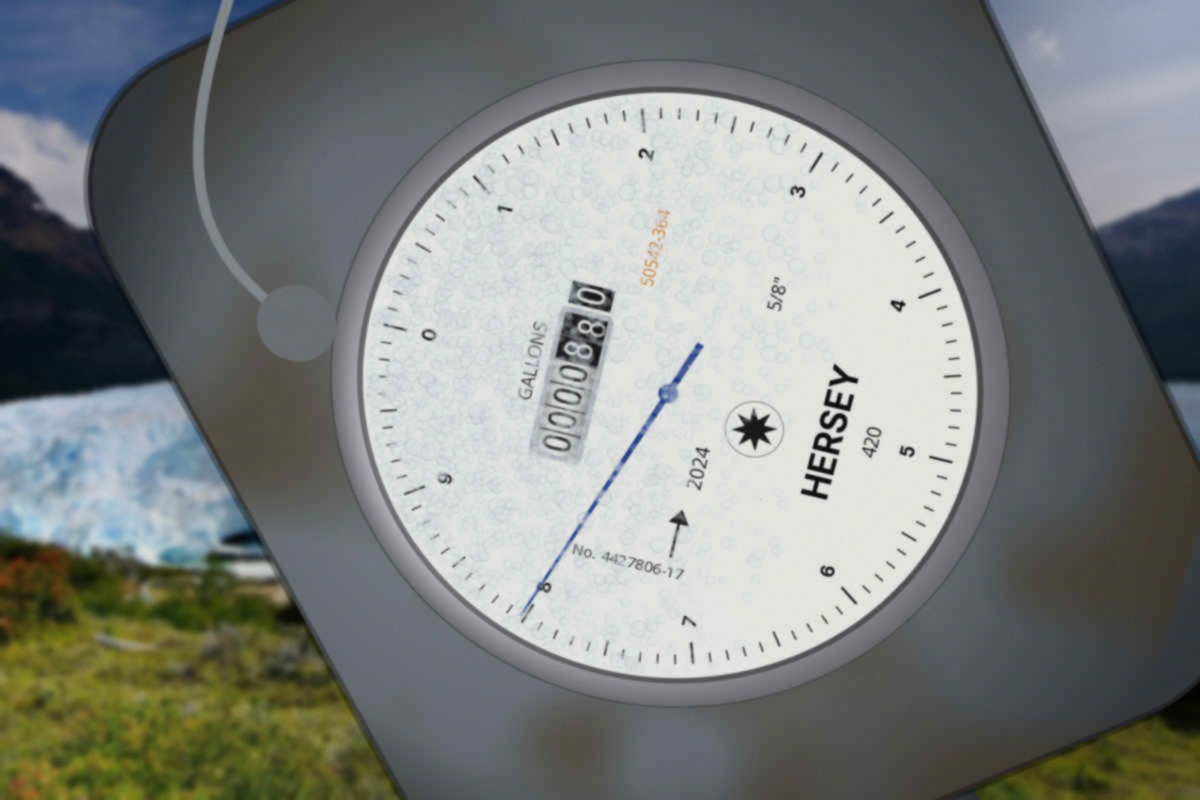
878.0; gal
